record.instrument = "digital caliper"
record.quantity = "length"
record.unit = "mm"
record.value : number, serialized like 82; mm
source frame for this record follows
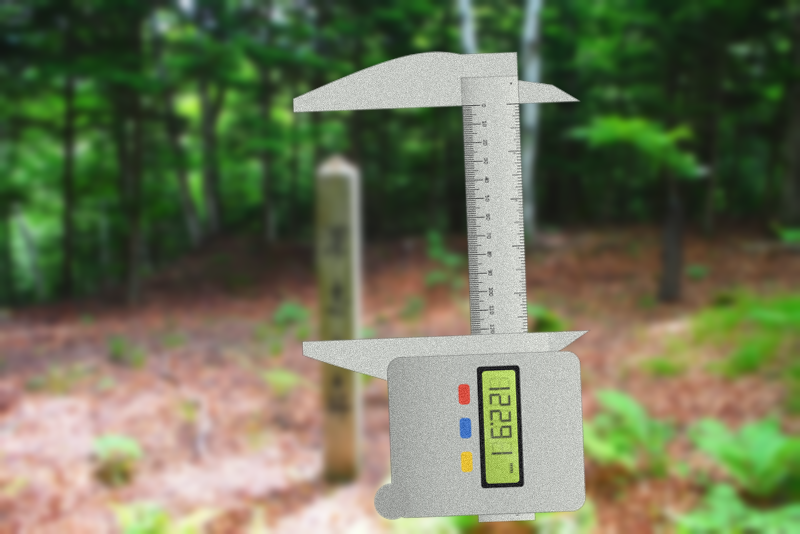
122.91; mm
